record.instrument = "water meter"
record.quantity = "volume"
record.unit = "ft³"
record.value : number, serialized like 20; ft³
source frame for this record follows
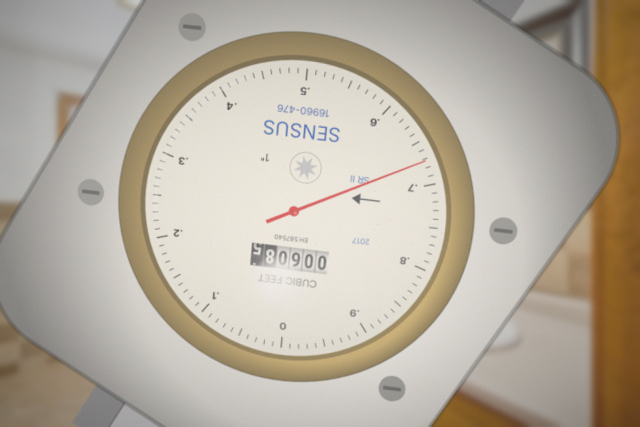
6084.67; ft³
